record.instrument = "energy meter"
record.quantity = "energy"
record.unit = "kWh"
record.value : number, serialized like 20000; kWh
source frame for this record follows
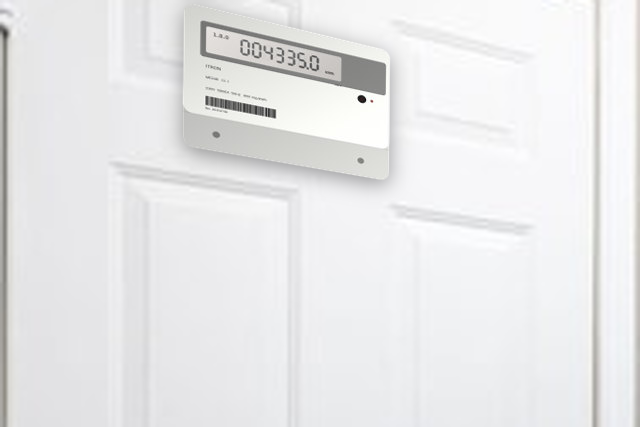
4335.0; kWh
